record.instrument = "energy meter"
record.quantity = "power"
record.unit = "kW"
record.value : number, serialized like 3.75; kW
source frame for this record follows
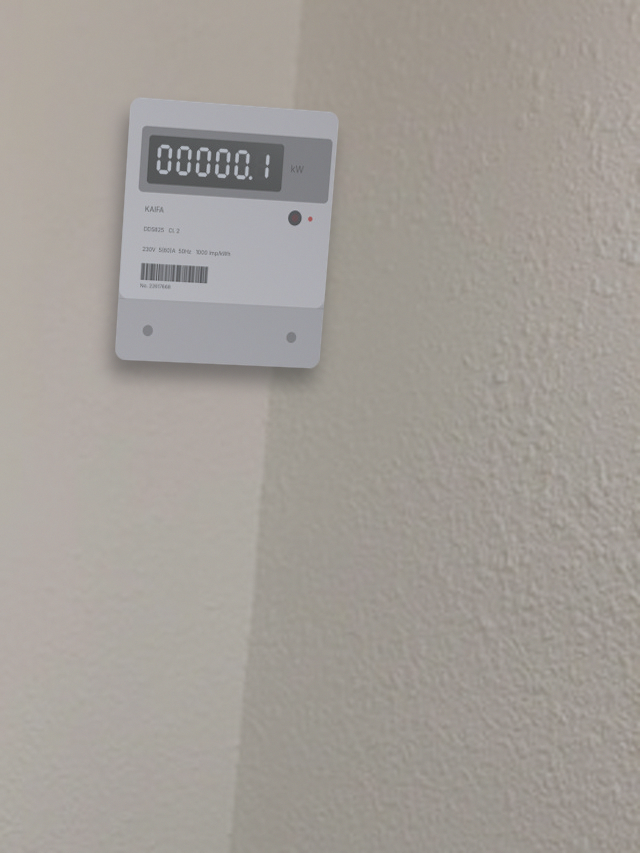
0.1; kW
